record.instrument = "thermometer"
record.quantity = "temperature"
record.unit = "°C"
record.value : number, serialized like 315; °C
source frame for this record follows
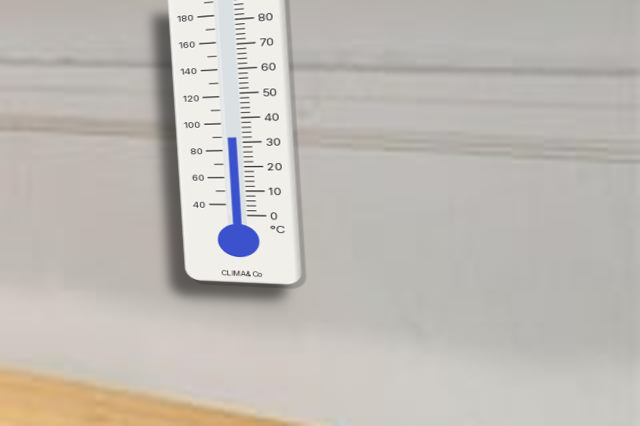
32; °C
